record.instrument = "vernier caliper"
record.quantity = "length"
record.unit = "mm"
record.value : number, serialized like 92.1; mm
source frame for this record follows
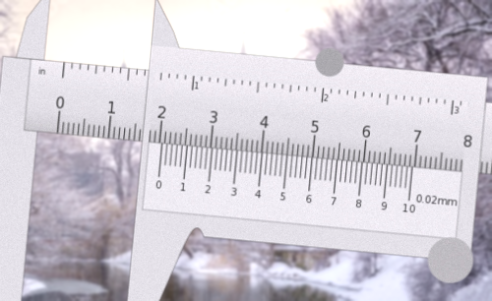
20.5; mm
